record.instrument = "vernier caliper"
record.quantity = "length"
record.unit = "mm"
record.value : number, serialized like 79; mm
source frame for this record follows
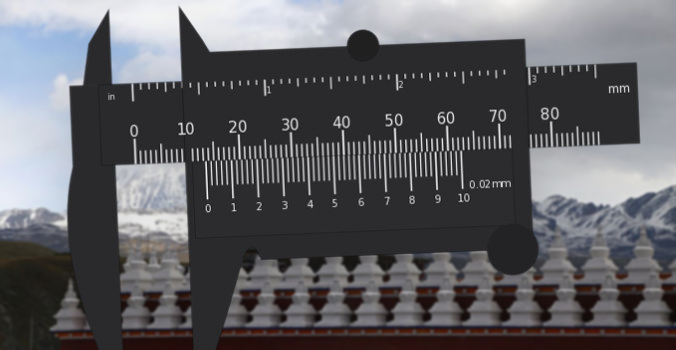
13.5; mm
